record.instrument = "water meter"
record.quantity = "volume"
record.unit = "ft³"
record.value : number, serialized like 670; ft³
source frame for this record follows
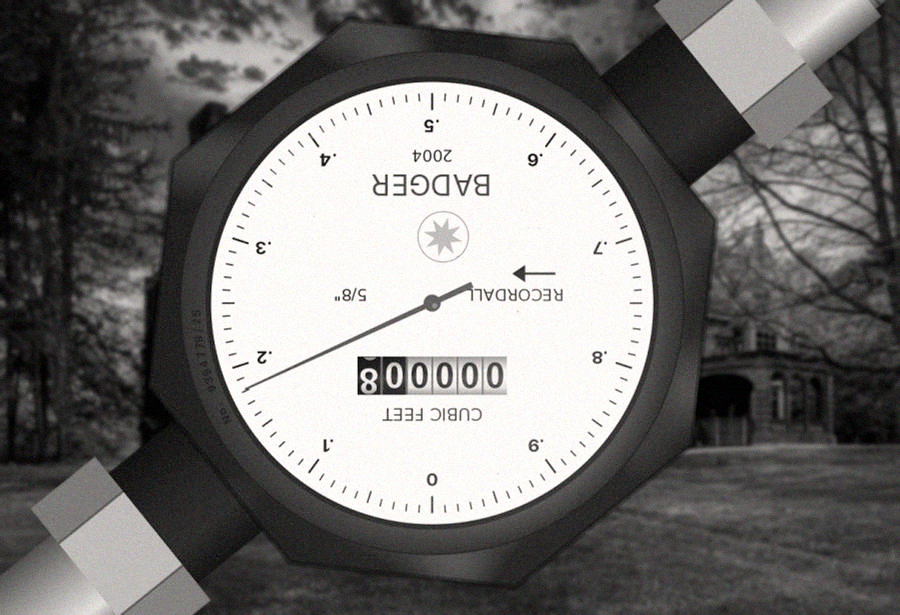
8.18; ft³
